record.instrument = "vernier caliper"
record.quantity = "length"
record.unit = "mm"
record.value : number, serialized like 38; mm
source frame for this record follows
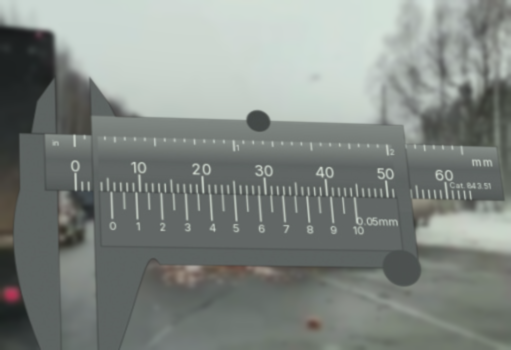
5.5; mm
